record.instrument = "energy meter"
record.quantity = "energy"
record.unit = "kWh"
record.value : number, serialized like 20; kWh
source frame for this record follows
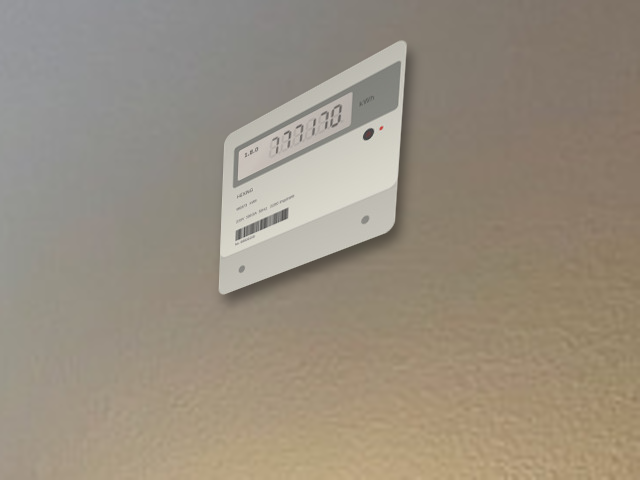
777170; kWh
